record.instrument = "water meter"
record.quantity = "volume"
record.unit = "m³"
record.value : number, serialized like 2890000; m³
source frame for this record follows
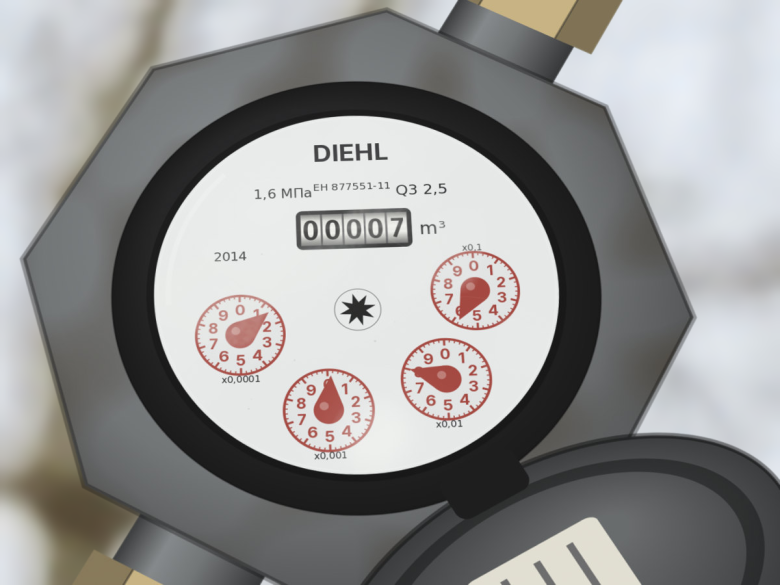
7.5801; m³
